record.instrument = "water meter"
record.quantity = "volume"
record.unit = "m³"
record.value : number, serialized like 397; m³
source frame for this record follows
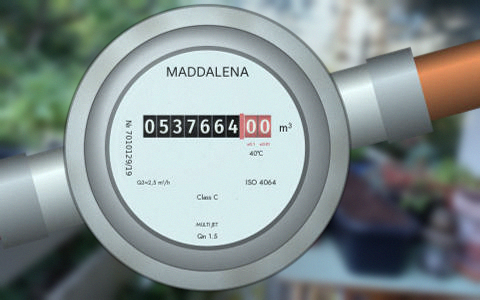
537664.00; m³
